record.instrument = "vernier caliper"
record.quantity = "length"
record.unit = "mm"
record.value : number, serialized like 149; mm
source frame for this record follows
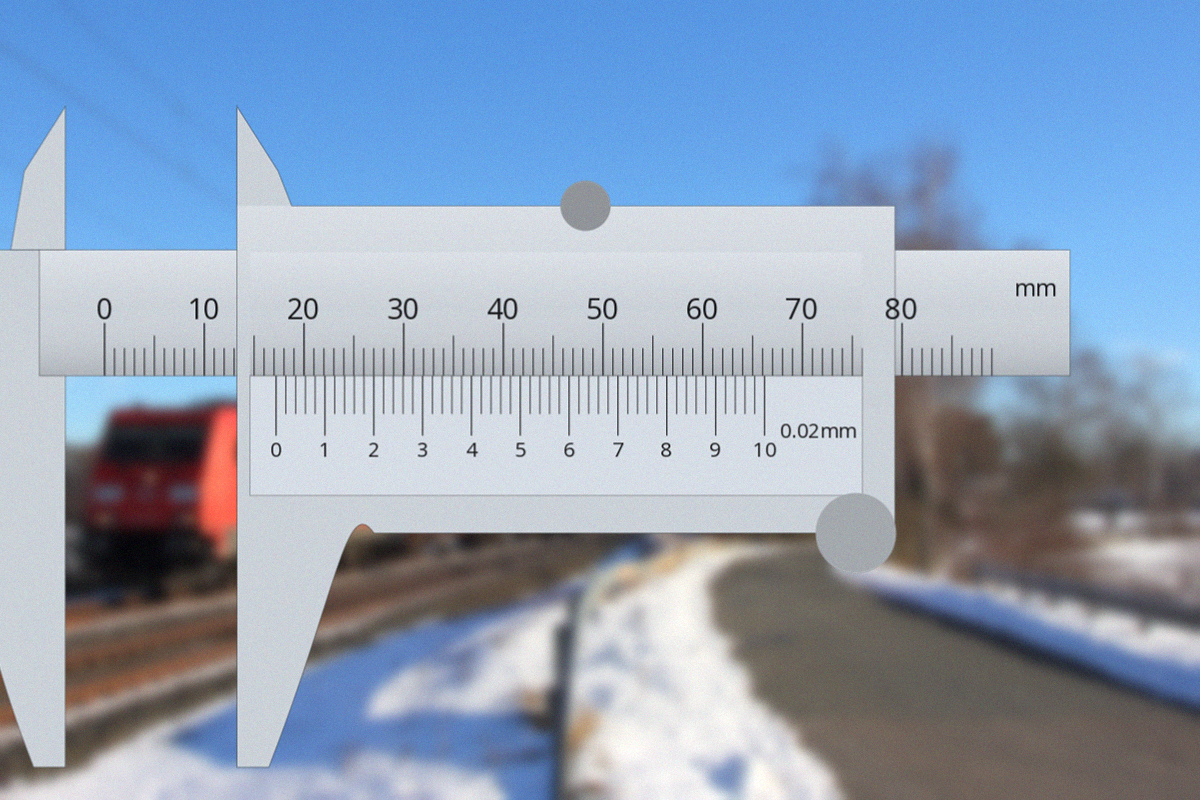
17.2; mm
